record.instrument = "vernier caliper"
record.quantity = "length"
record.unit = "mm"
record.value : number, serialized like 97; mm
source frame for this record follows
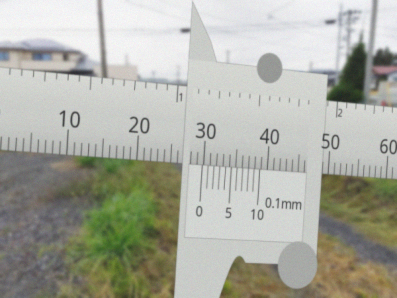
29.8; mm
